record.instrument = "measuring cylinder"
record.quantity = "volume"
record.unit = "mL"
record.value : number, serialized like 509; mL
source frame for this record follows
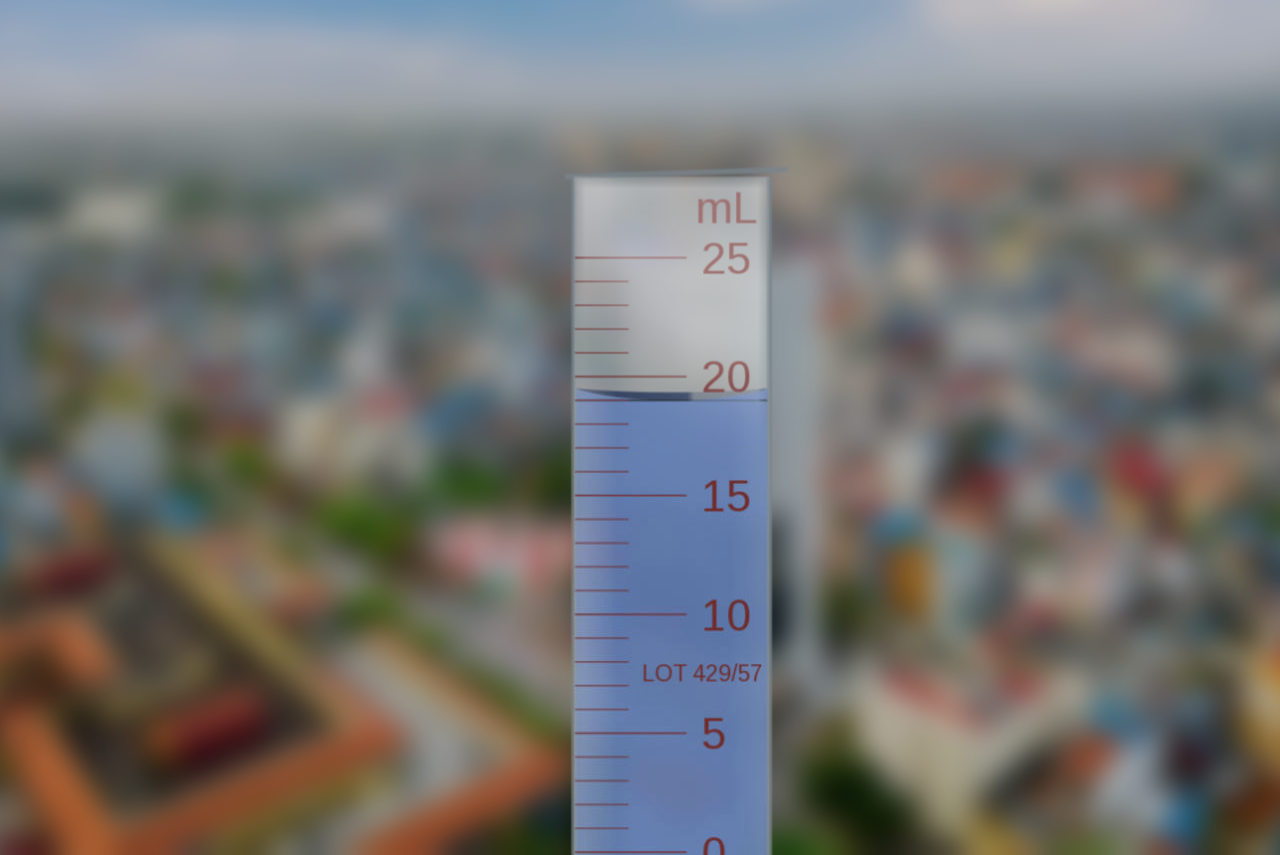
19; mL
